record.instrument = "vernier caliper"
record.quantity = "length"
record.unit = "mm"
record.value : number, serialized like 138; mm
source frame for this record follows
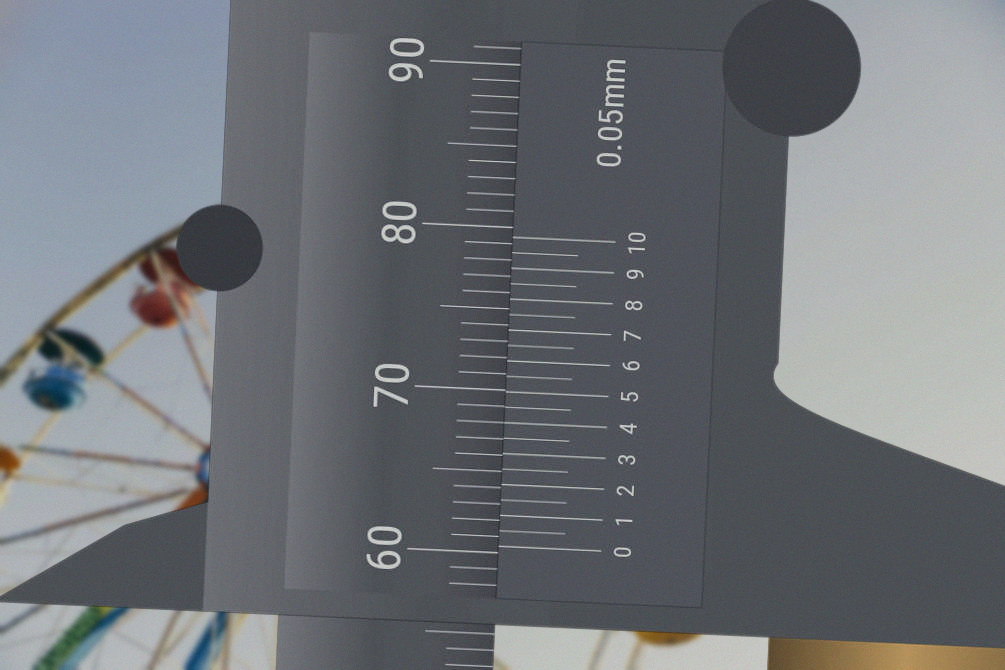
60.4; mm
